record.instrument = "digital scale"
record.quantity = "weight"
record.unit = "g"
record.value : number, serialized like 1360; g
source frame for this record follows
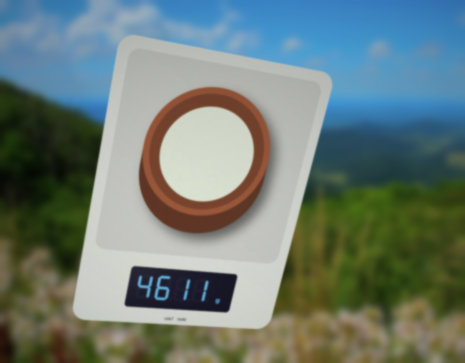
4611; g
